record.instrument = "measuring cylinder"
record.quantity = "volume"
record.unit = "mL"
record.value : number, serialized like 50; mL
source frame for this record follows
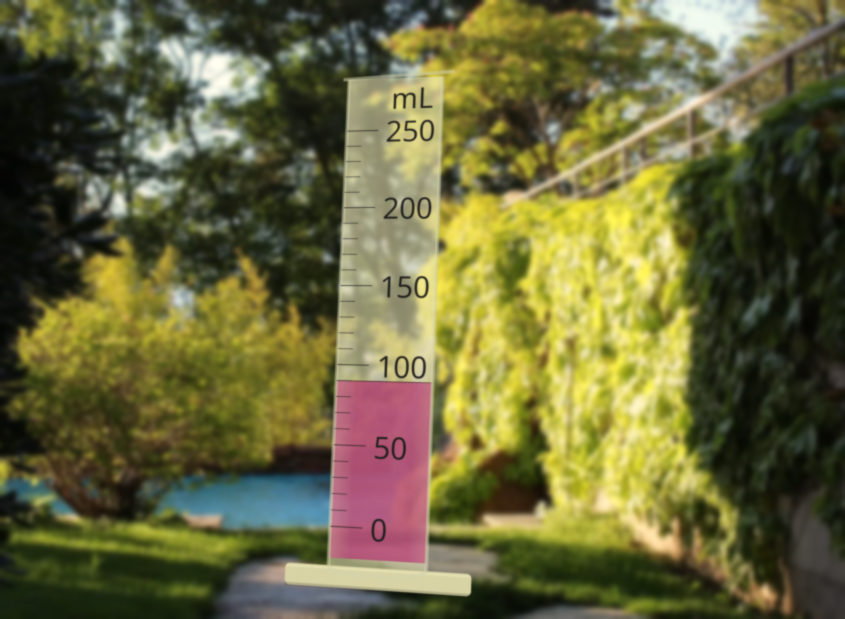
90; mL
